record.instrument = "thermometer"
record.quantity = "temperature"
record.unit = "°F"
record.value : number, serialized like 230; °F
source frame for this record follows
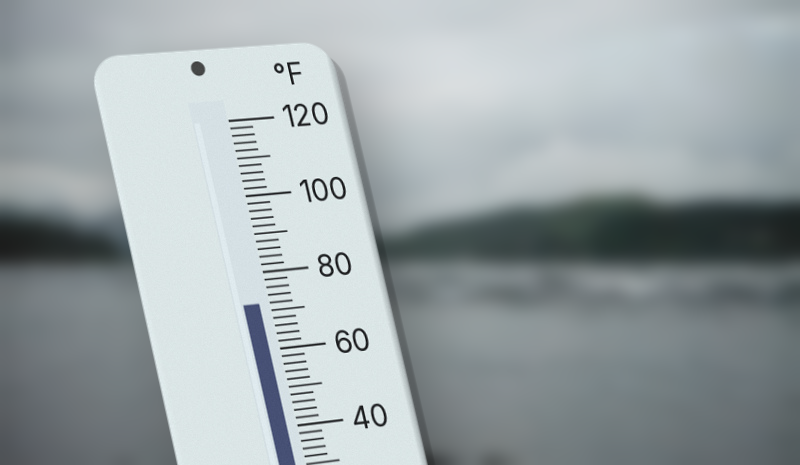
72; °F
